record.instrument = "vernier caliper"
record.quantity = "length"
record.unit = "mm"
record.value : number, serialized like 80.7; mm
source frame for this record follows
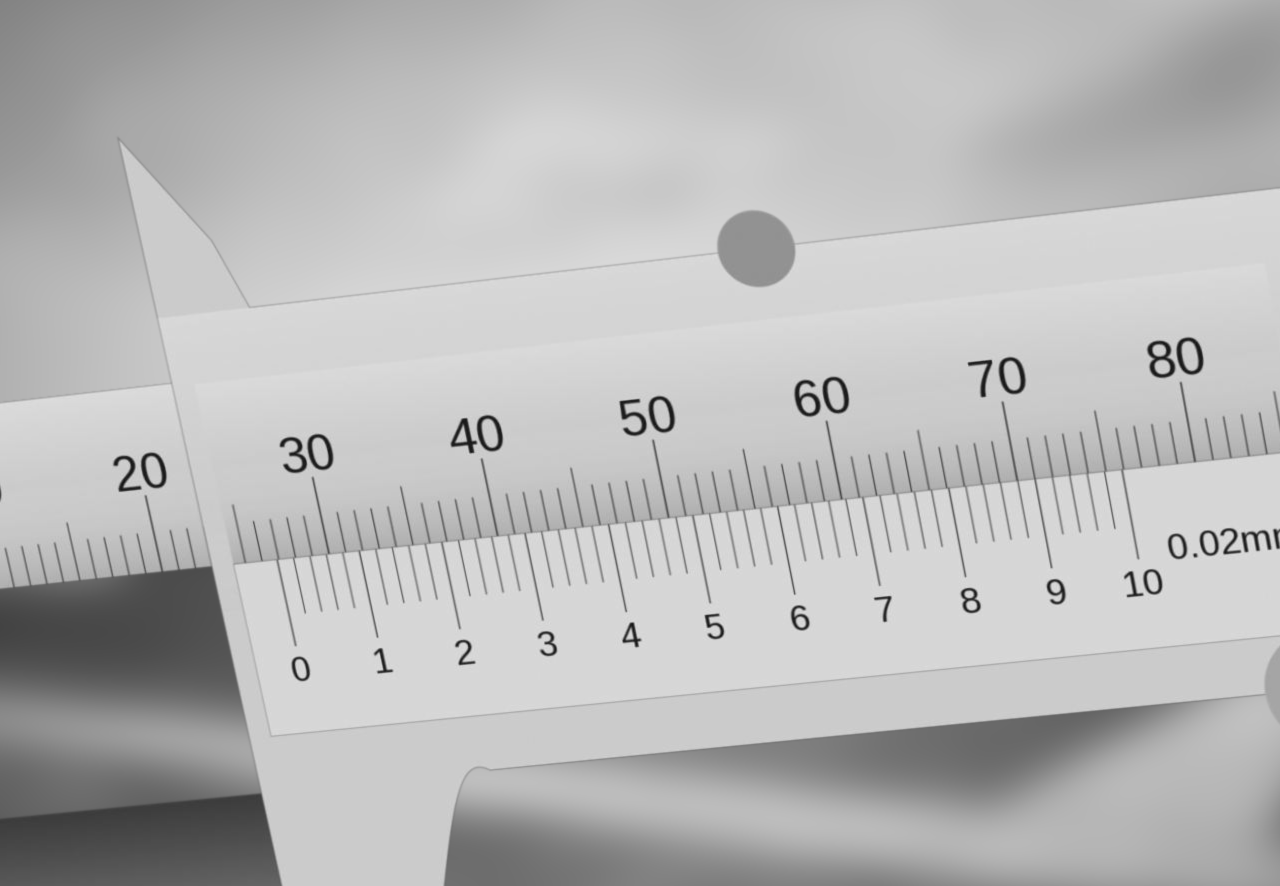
26.9; mm
